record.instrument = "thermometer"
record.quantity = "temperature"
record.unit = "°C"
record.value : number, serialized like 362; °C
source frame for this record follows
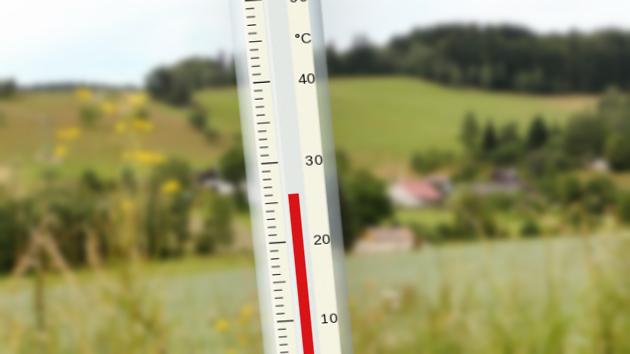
26; °C
